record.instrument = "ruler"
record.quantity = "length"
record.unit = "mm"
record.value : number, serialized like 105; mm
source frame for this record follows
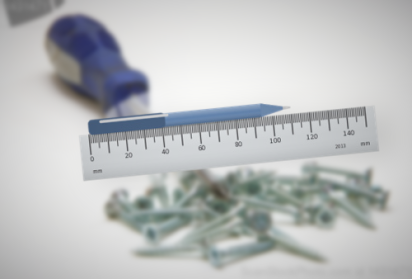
110; mm
